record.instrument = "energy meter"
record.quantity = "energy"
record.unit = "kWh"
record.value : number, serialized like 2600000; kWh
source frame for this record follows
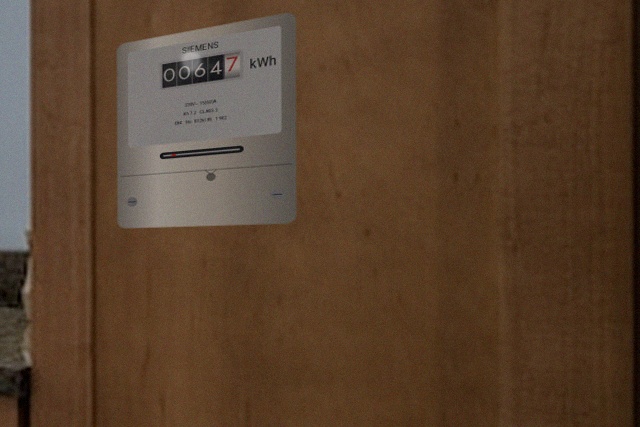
64.7; kWh
